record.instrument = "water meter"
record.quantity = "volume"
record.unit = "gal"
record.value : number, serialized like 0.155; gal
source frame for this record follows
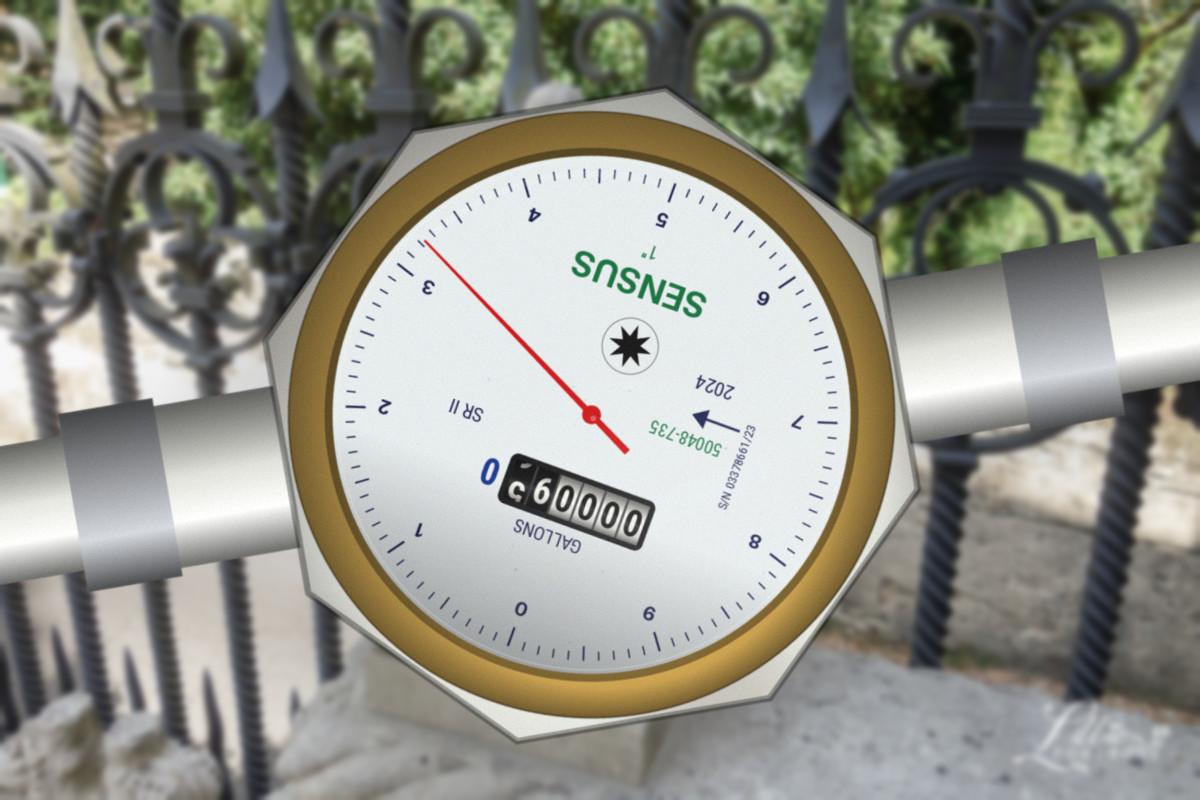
953.2; gal
